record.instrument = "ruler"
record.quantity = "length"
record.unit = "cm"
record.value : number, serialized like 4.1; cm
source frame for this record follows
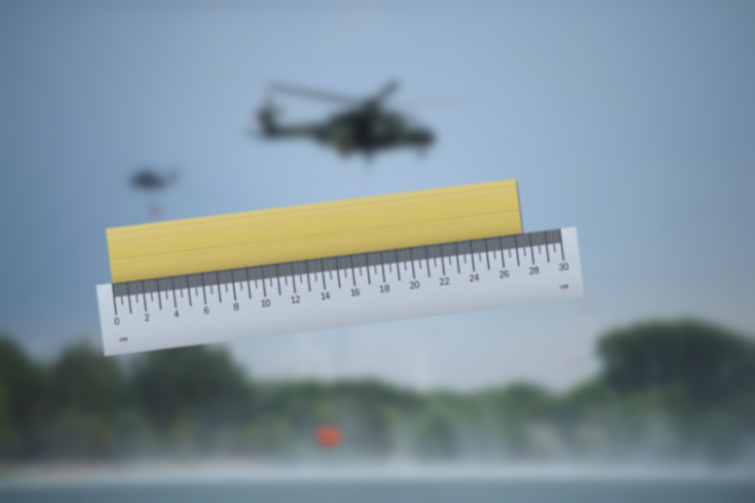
27.5; cm
